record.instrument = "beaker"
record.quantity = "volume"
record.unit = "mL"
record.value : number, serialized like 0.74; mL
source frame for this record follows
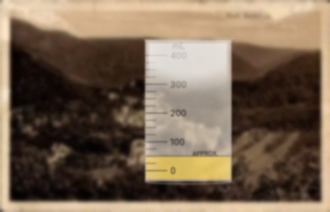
50; mL
